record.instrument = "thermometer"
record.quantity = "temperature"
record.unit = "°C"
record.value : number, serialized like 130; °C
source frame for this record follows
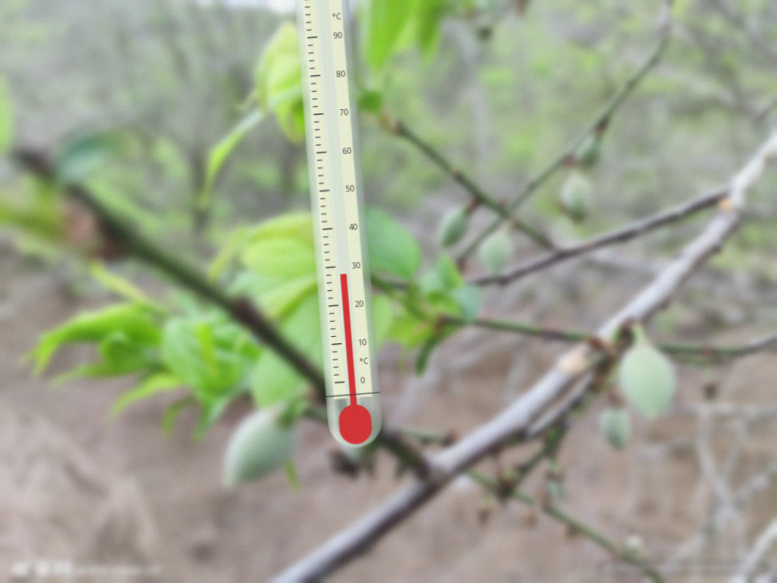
28; °C
